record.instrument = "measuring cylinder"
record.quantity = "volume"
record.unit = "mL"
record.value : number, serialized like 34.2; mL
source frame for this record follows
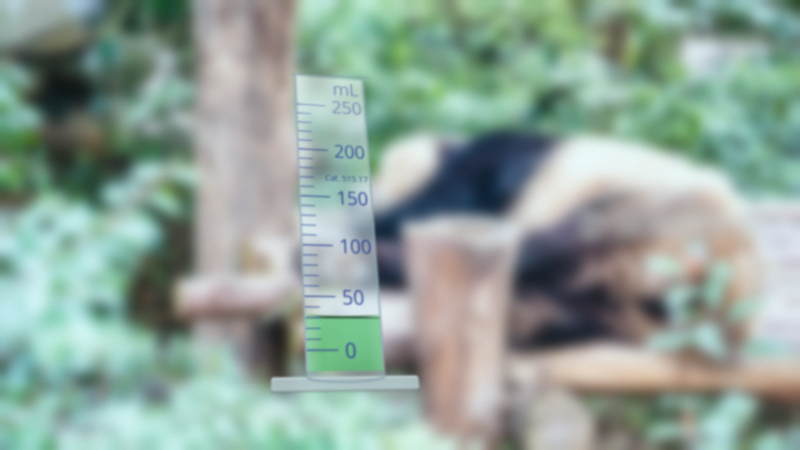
30; mL
